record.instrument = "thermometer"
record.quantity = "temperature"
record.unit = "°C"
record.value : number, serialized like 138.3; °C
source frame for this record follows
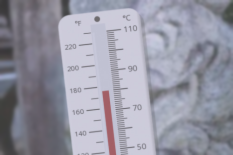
80; °C
